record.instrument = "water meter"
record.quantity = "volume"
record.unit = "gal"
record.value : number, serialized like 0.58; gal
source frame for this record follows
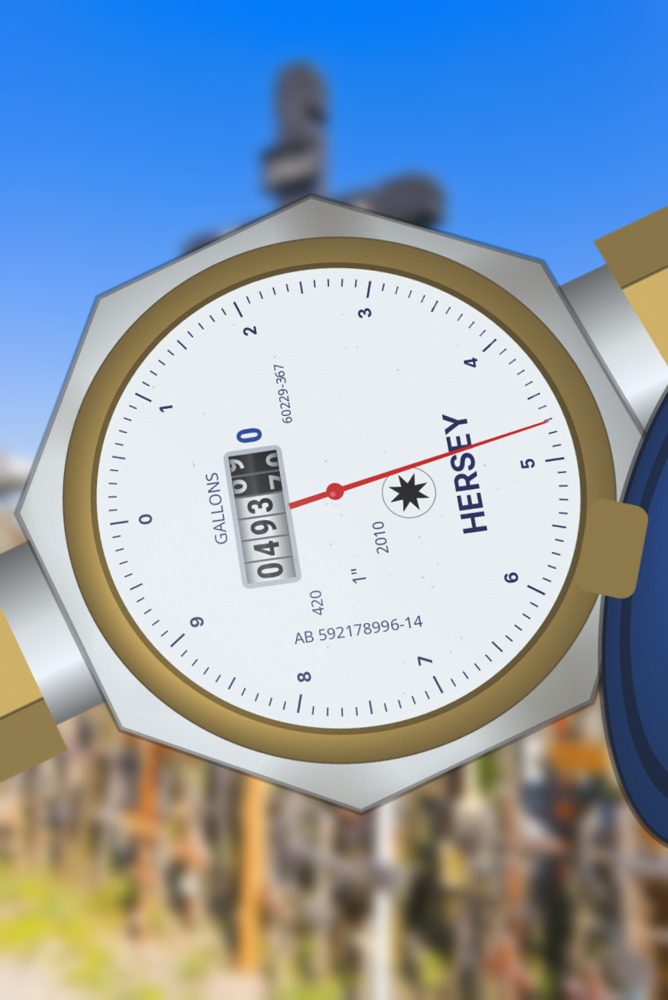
493694.7; gal
